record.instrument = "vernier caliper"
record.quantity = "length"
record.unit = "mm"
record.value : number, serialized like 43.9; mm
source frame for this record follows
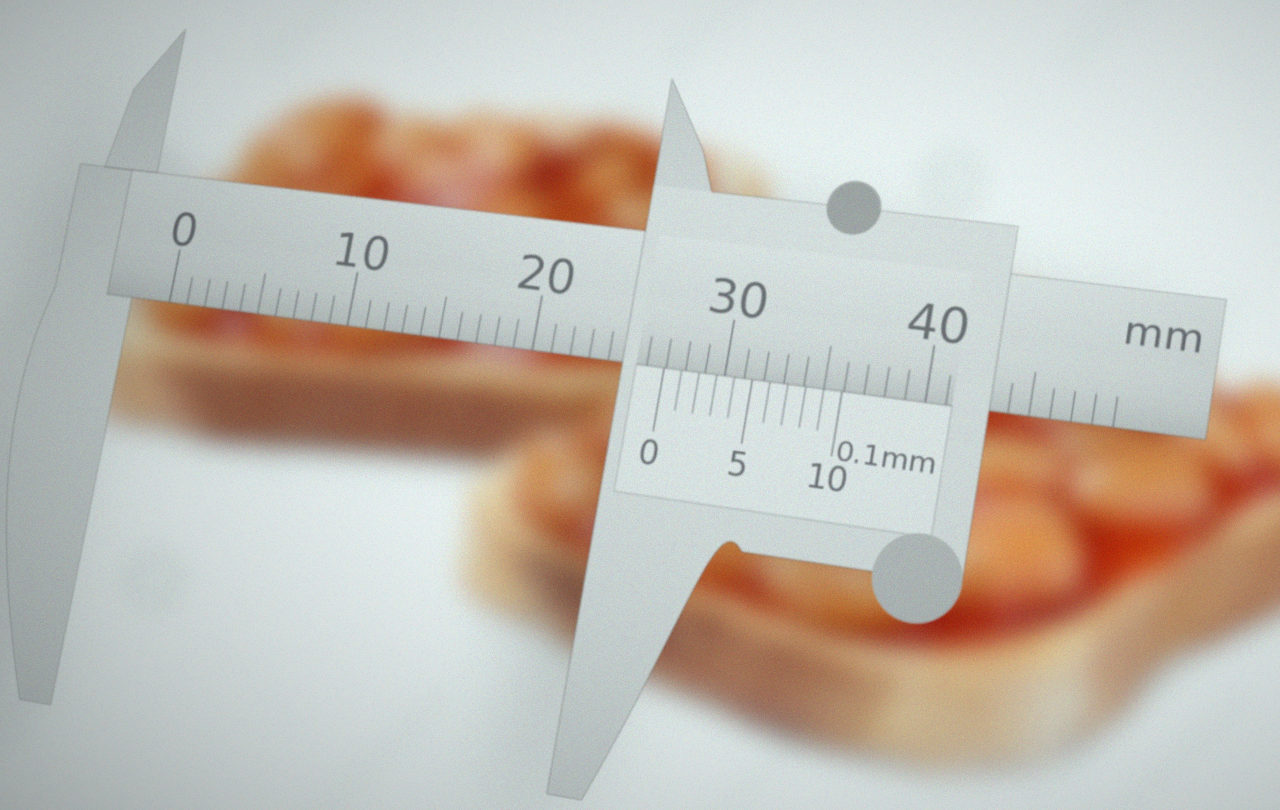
26.9; mm
